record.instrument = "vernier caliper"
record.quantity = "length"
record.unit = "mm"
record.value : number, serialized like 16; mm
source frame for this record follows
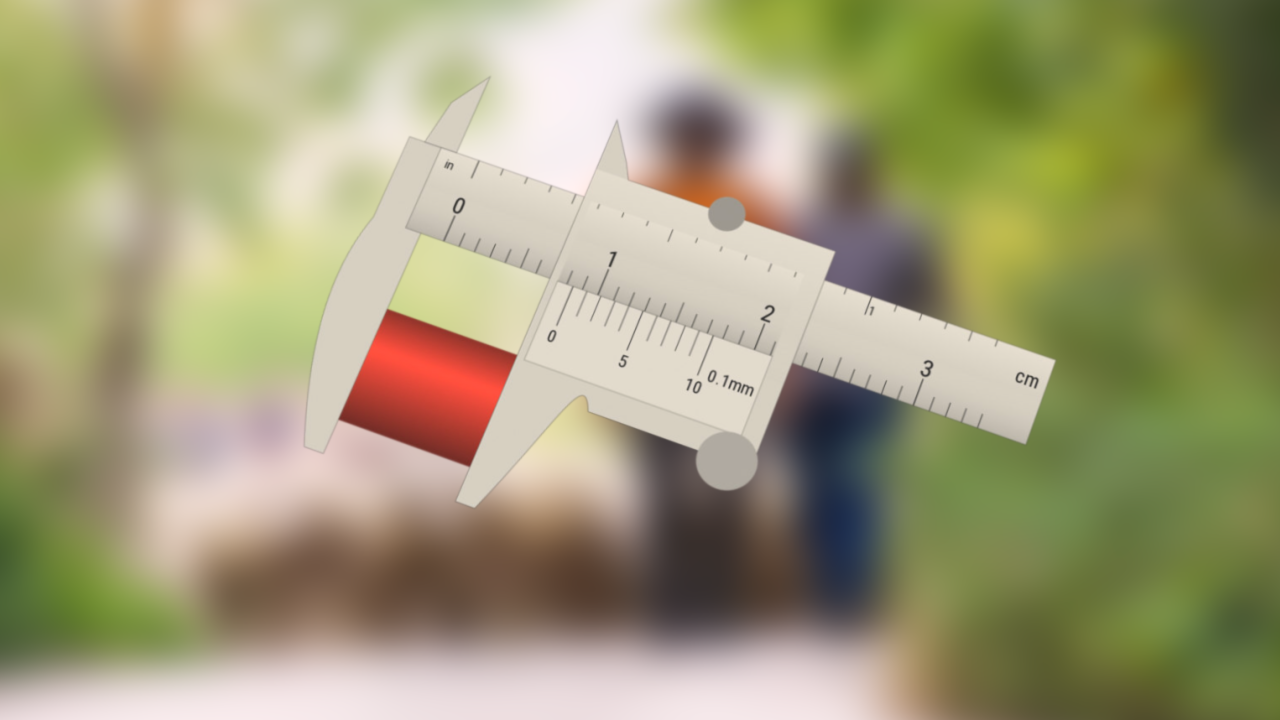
8.4; mm
